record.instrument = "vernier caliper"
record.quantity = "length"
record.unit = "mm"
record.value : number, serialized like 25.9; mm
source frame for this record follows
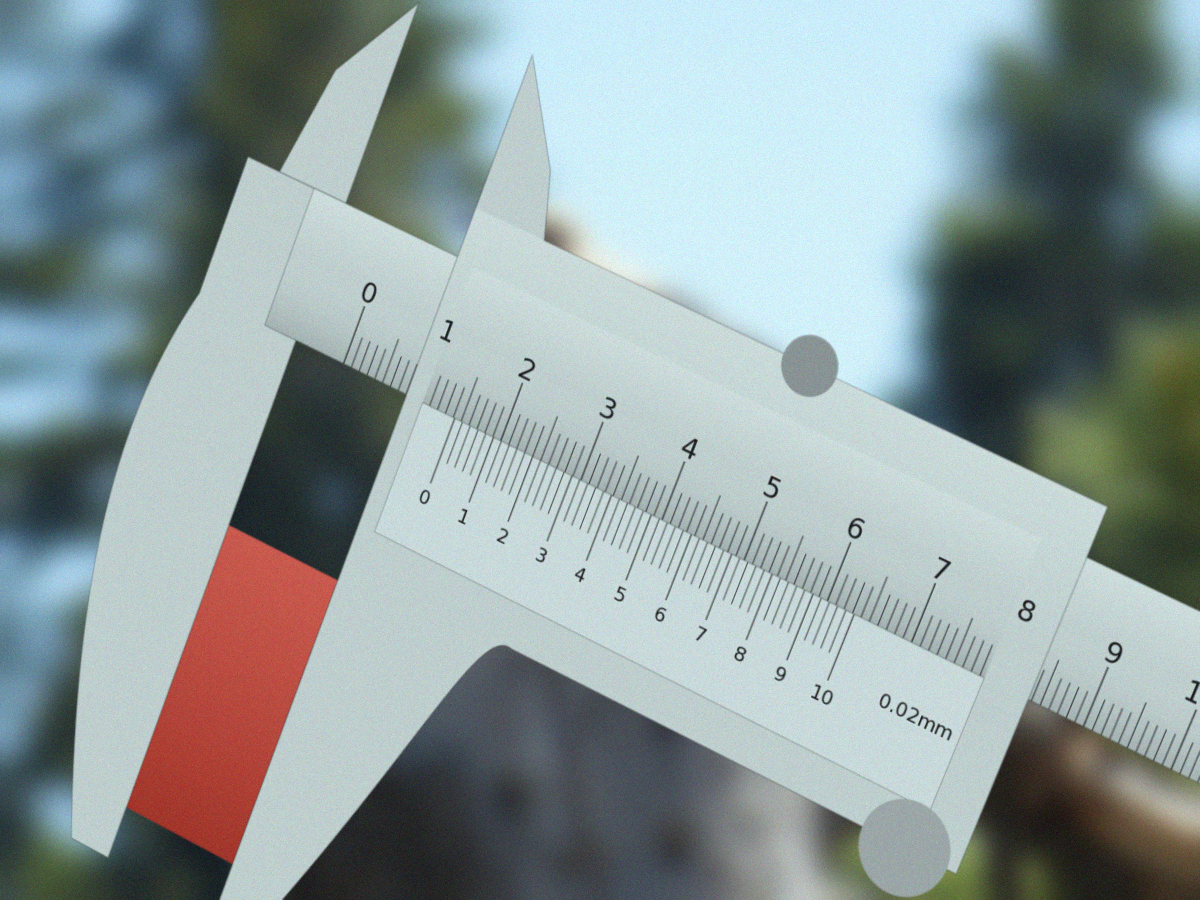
14.2; mm
